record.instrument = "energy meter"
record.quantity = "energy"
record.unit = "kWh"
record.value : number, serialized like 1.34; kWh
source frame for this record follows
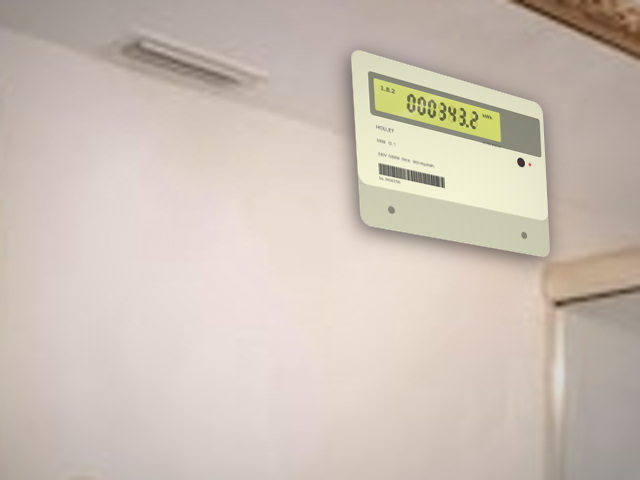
343.2; kWh
